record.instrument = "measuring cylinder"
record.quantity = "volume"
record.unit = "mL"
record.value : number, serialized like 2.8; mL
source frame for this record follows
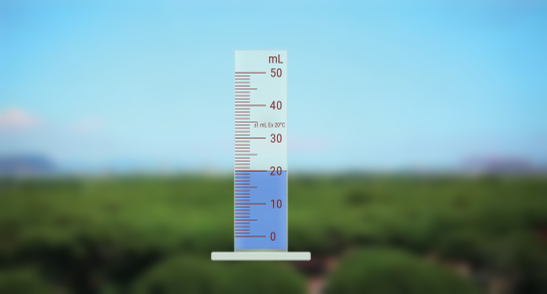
20; mL
